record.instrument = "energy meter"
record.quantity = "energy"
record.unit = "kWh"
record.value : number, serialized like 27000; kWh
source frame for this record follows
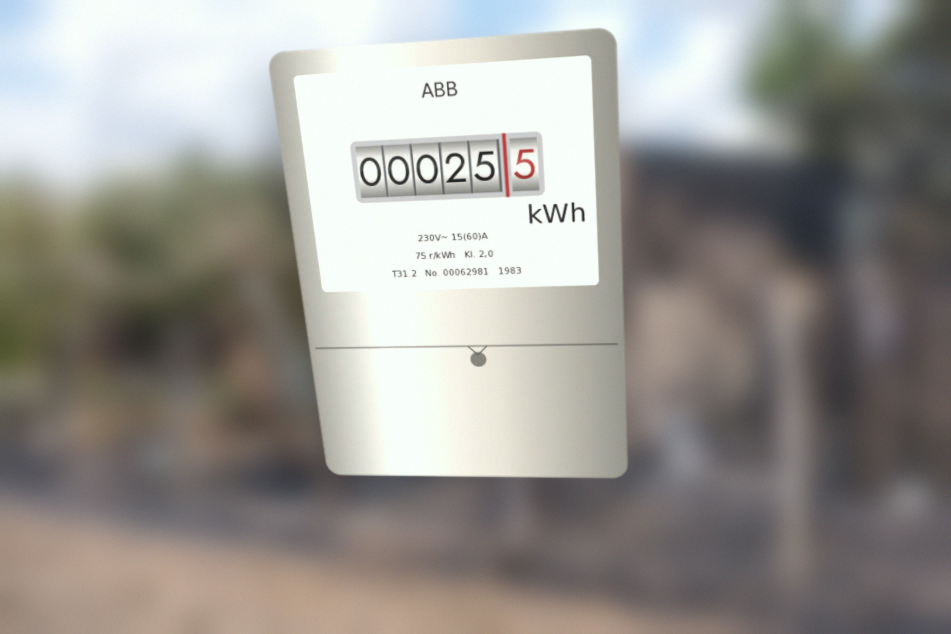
25.5; kWh
